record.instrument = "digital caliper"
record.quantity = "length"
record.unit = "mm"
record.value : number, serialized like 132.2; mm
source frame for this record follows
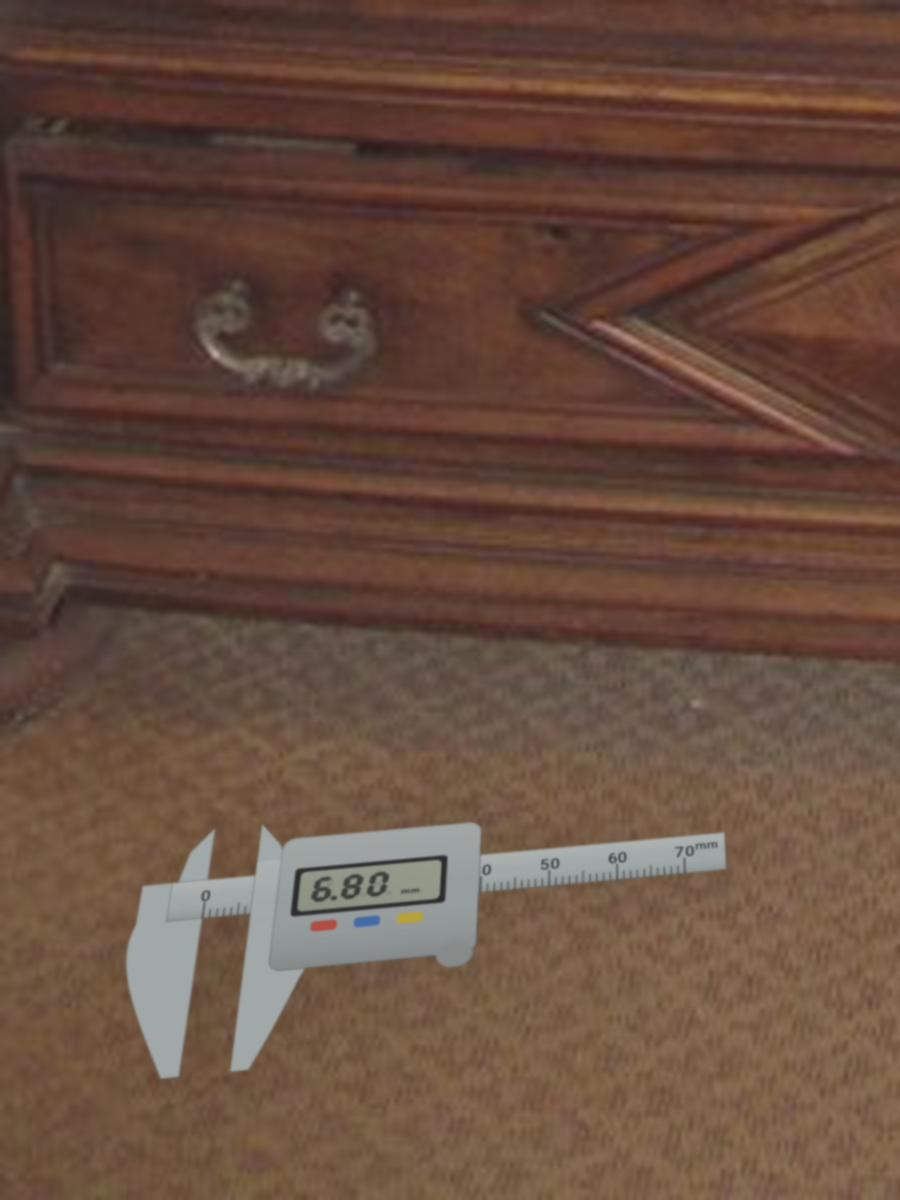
6.80; mm
